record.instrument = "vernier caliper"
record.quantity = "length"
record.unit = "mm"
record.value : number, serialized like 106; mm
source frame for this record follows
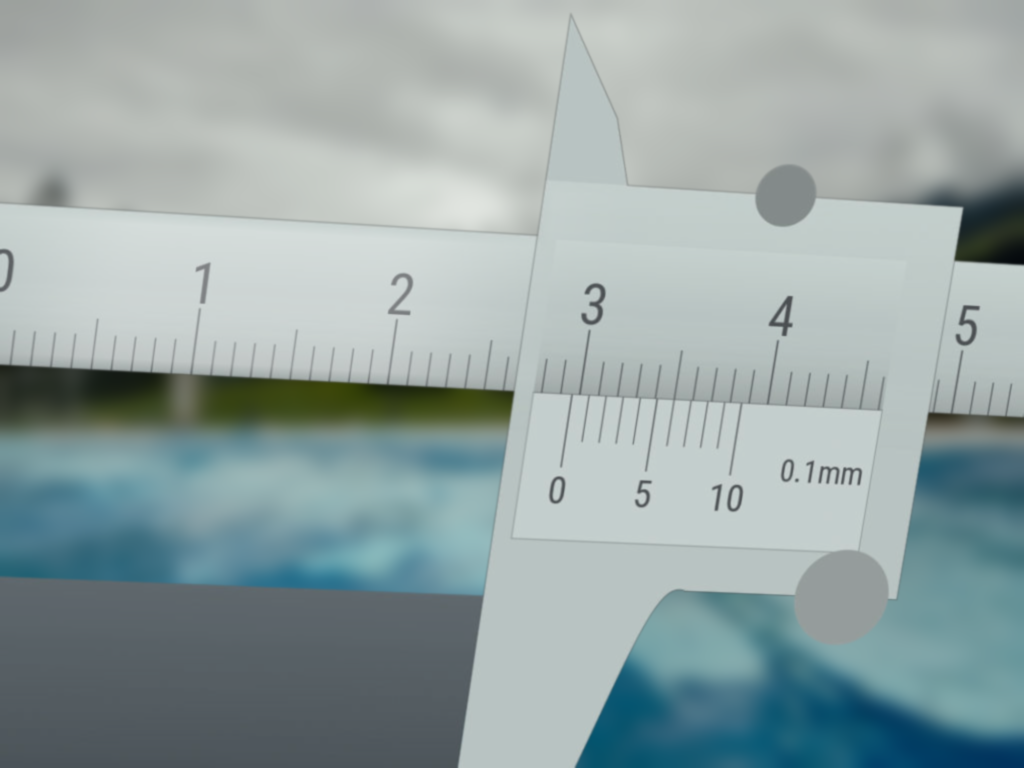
29.6; mm
